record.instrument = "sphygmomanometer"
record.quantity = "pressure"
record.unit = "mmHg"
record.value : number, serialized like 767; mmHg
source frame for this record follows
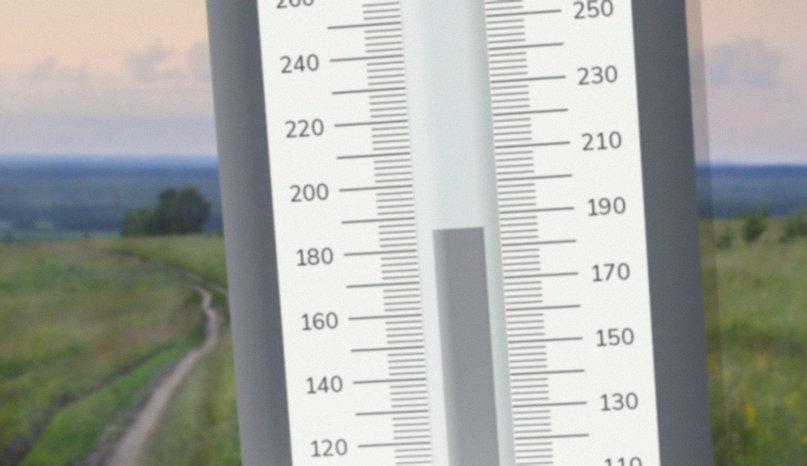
186; mmHg
